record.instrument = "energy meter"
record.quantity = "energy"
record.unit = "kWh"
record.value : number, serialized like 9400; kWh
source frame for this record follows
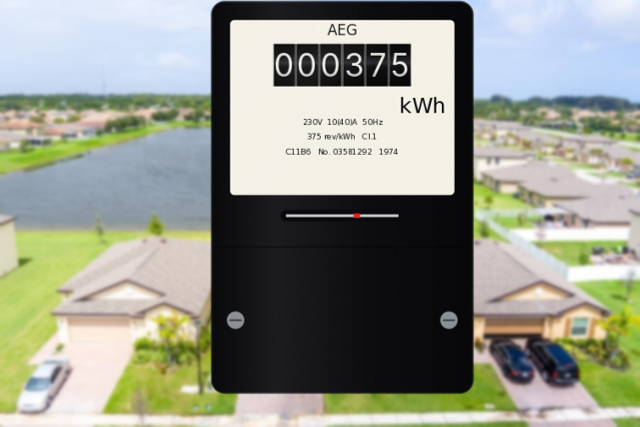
375; kWh
